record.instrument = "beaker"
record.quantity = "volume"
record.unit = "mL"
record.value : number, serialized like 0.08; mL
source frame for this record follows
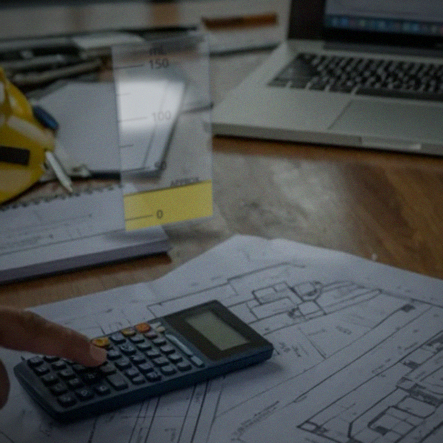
25; mL
